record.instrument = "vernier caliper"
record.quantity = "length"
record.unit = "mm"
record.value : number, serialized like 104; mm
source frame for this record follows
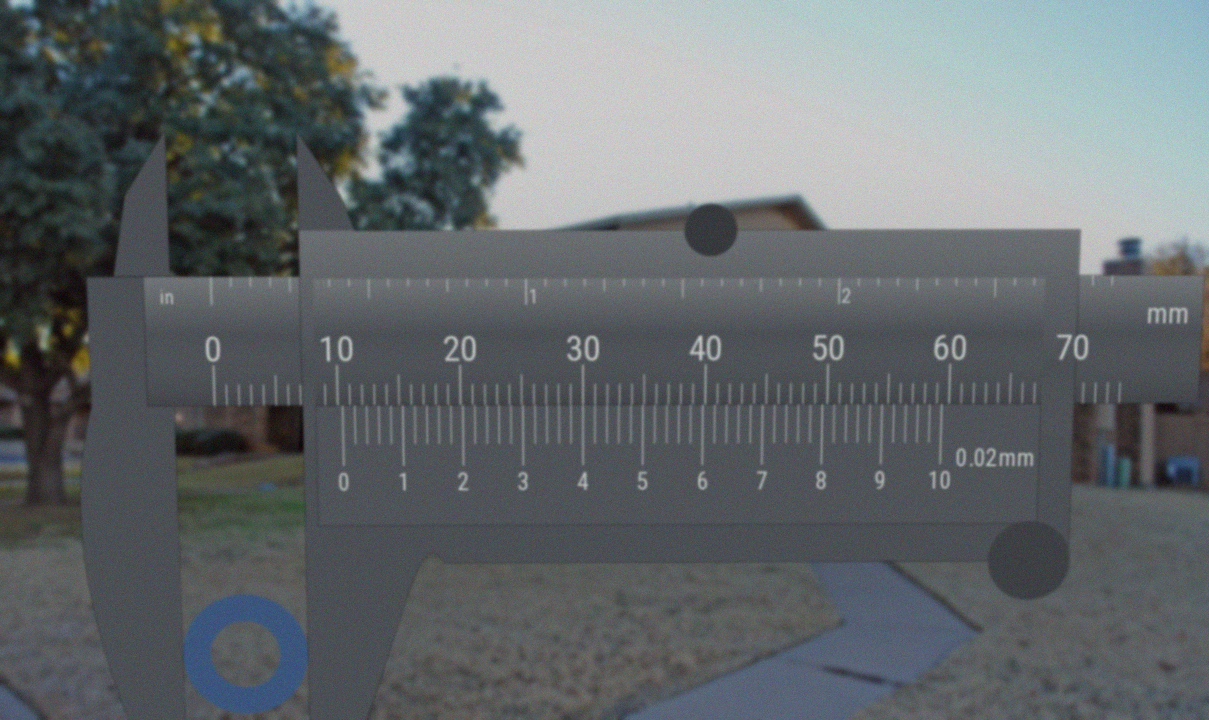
10.4; mm
